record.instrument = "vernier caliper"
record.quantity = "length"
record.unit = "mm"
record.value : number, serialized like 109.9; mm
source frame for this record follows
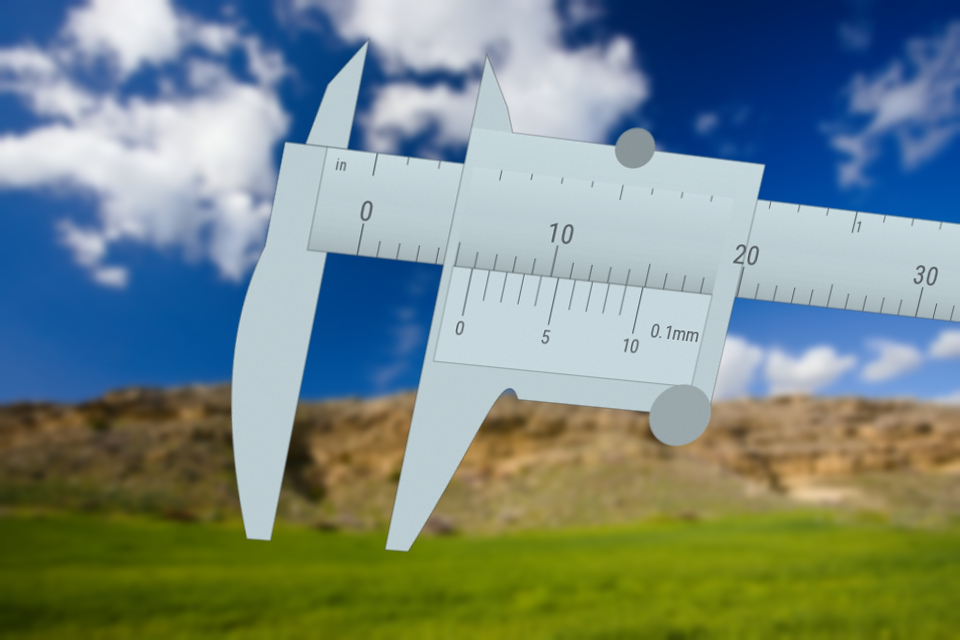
5.9; mm
